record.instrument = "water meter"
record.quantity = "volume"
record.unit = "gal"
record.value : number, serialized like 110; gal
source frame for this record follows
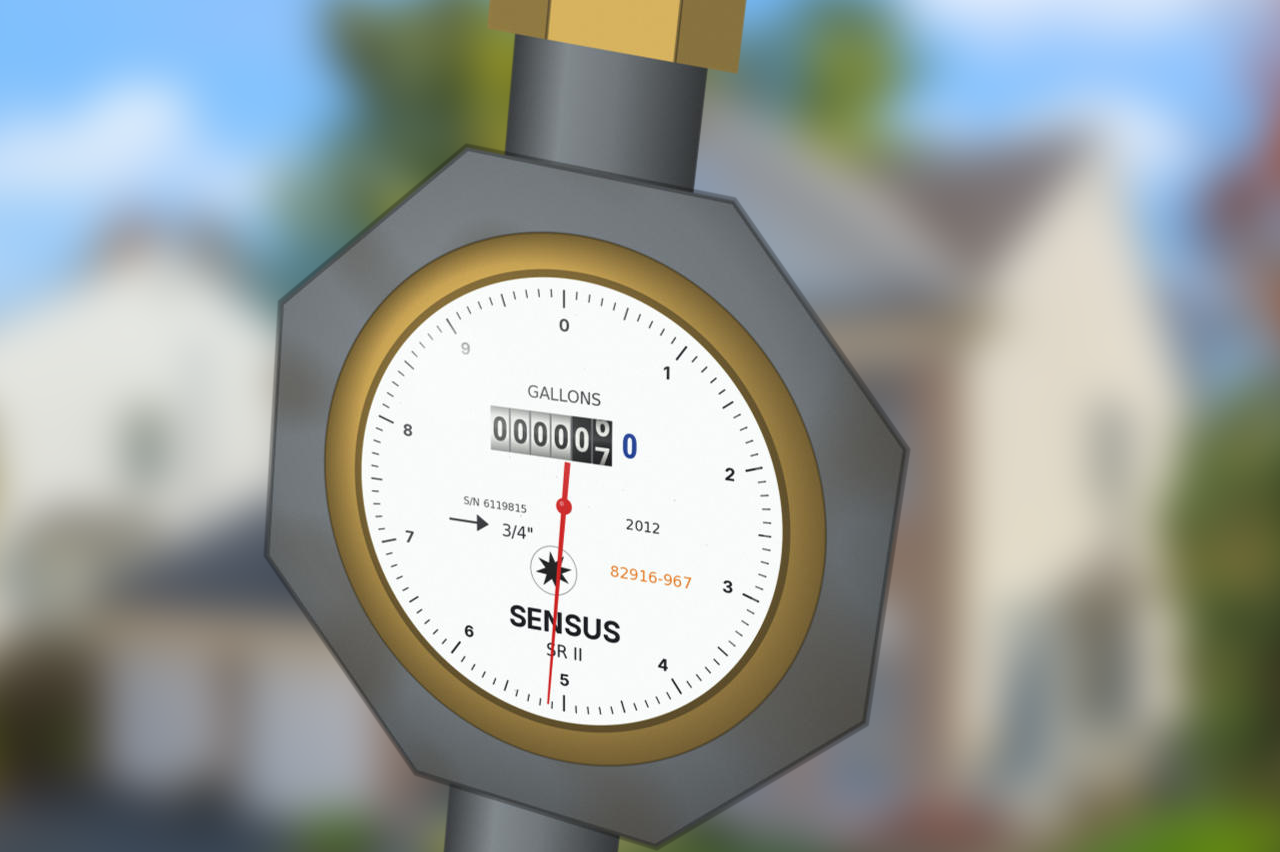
65.1; gal
